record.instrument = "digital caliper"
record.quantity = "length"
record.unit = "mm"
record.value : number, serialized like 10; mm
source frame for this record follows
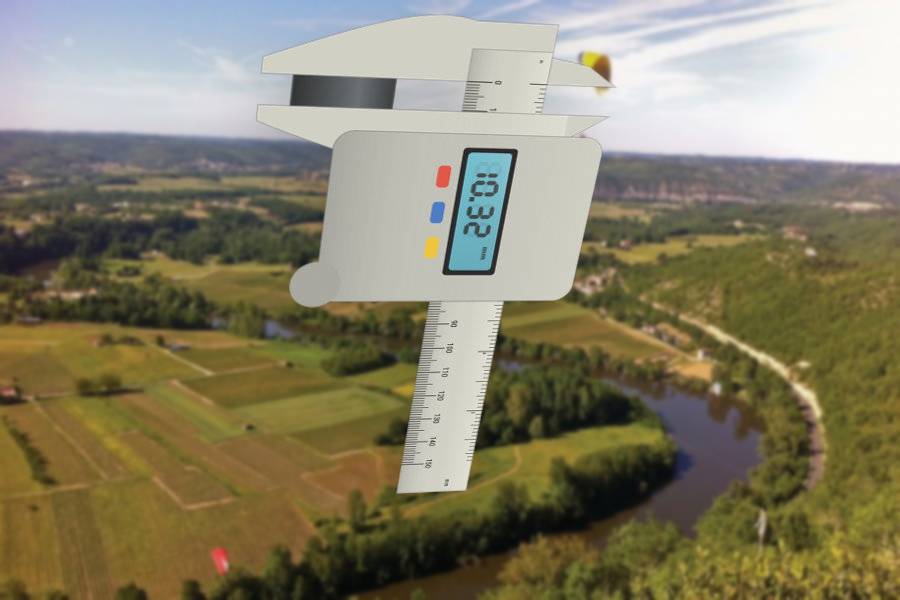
10.32; mm
